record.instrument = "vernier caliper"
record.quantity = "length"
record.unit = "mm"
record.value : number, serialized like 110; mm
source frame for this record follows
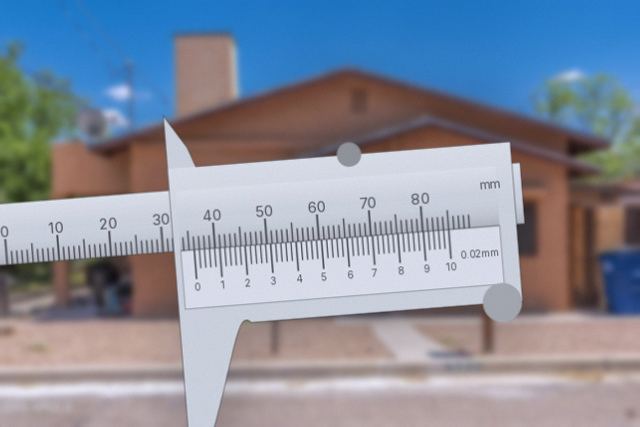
36.0; mm
